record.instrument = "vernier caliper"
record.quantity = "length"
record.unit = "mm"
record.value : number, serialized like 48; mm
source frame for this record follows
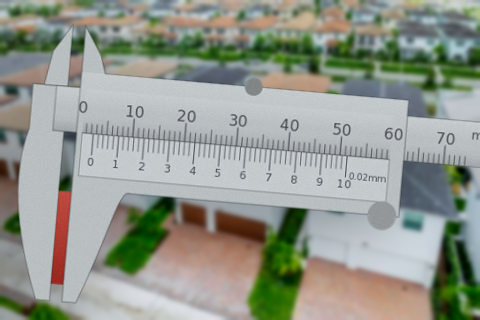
2.4; mm
